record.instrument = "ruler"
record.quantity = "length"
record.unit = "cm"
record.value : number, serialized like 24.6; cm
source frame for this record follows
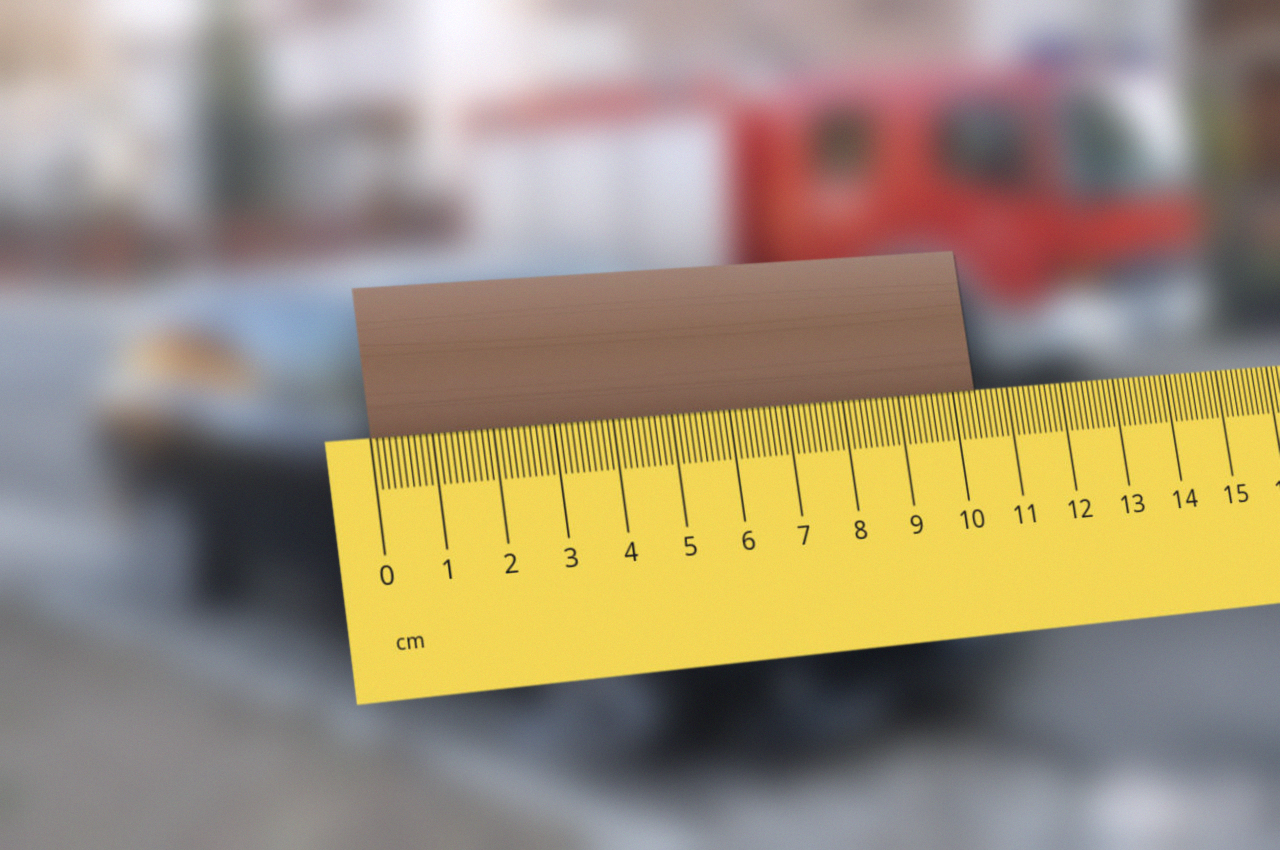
10.4; cm
